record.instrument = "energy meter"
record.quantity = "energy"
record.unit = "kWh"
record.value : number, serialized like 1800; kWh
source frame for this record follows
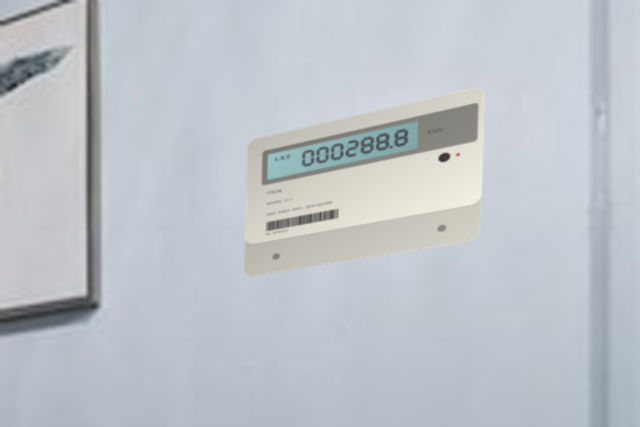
288.8; kWh
